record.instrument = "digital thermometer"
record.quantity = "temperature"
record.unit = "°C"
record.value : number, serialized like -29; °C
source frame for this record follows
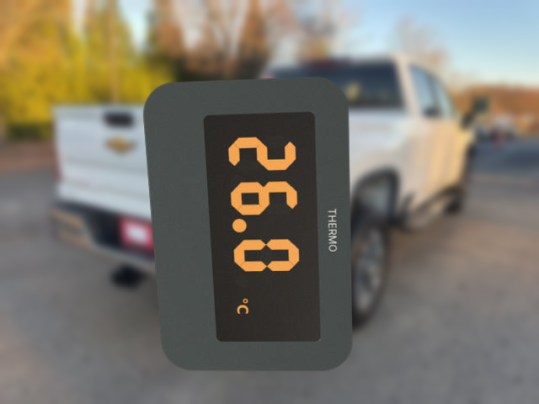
26.0; °C
